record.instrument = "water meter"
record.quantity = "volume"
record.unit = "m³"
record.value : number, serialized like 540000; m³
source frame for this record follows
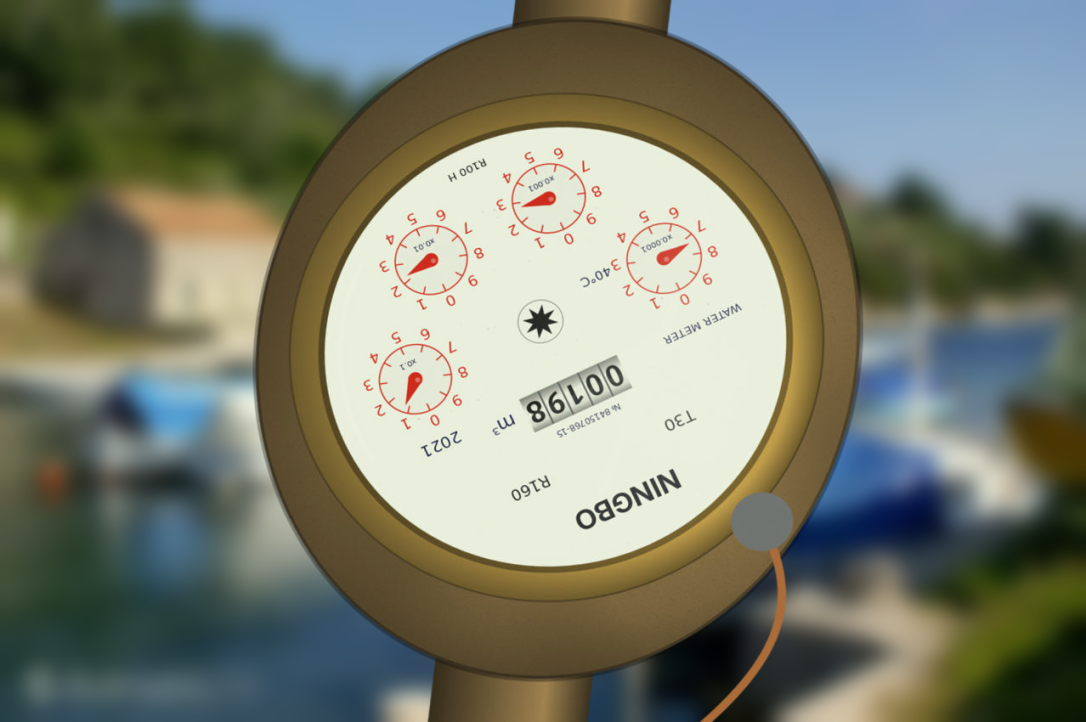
198.1227; m³
